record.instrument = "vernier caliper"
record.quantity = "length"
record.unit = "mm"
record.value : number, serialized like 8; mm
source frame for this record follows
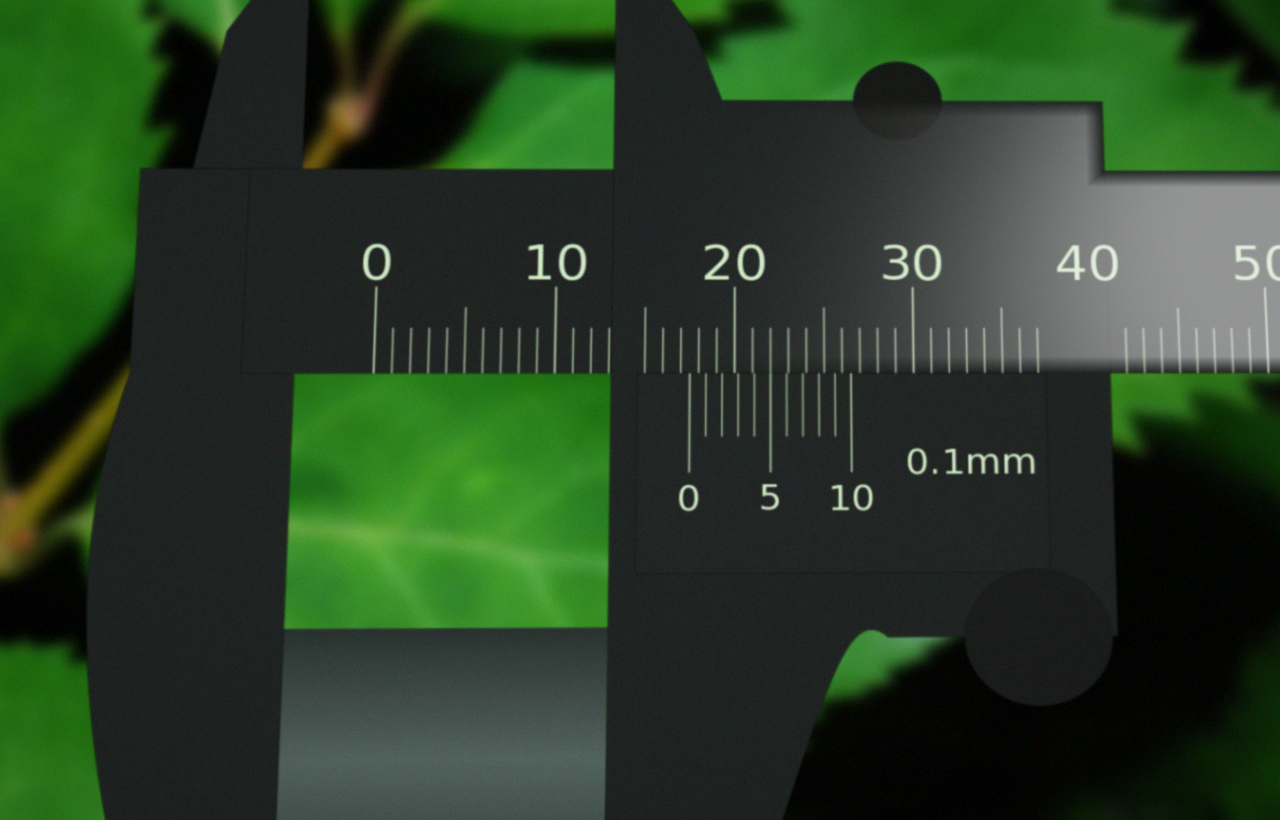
17.5; mm
